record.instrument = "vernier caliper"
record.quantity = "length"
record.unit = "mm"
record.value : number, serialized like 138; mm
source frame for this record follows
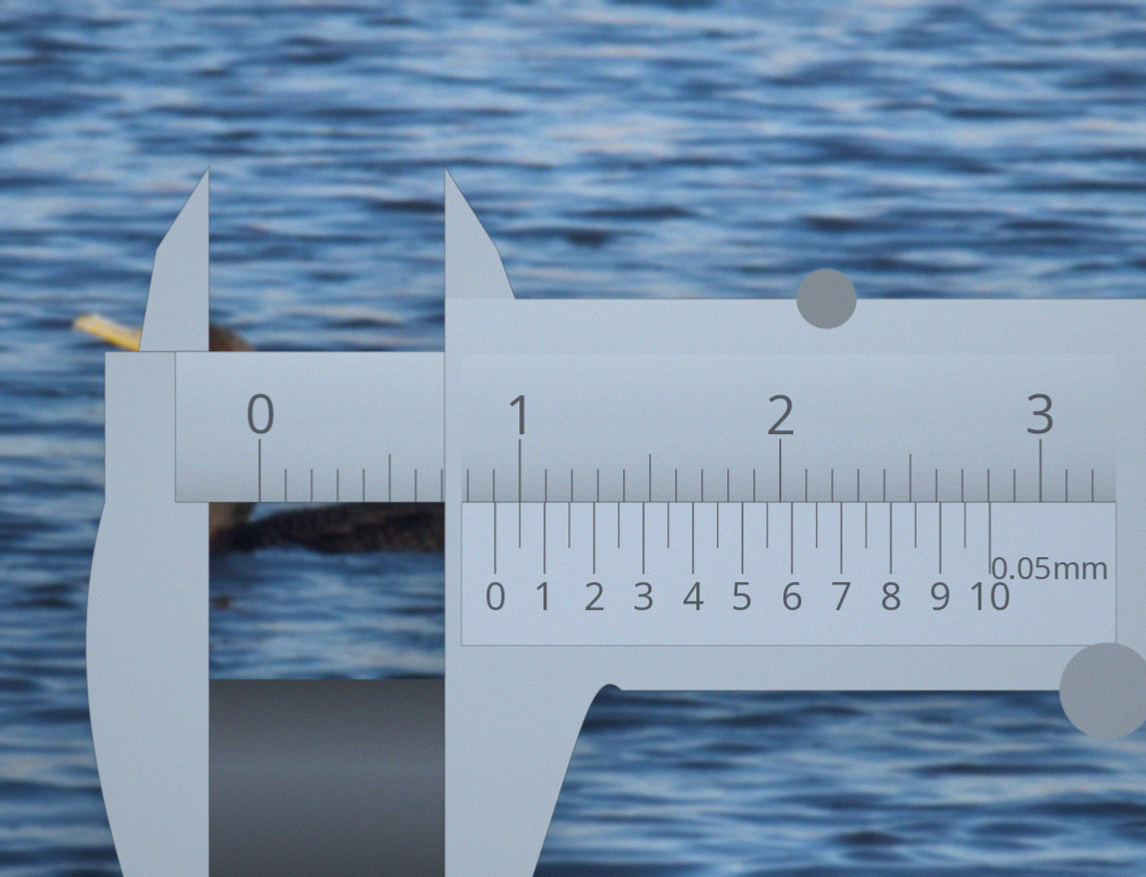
9.05; mm
